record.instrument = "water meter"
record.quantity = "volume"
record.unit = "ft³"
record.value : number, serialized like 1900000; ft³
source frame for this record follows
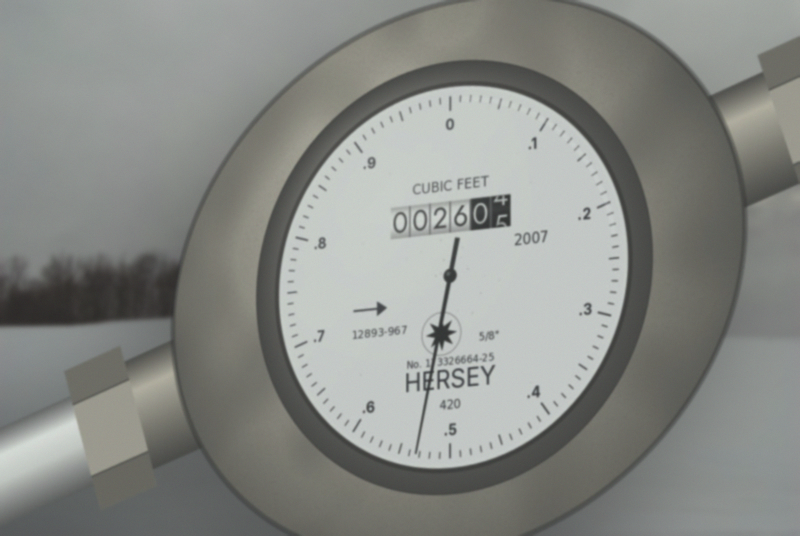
2604.53; ft³
